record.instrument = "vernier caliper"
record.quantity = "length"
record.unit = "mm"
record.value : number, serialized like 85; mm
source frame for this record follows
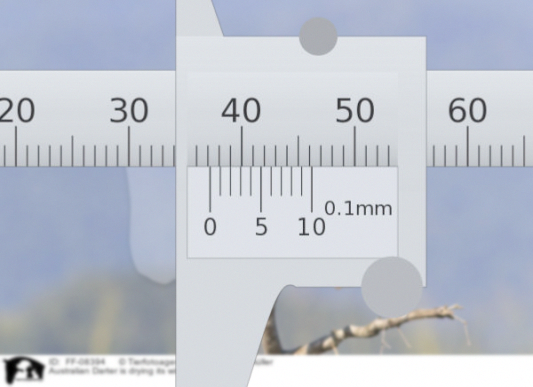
37.2; mm
